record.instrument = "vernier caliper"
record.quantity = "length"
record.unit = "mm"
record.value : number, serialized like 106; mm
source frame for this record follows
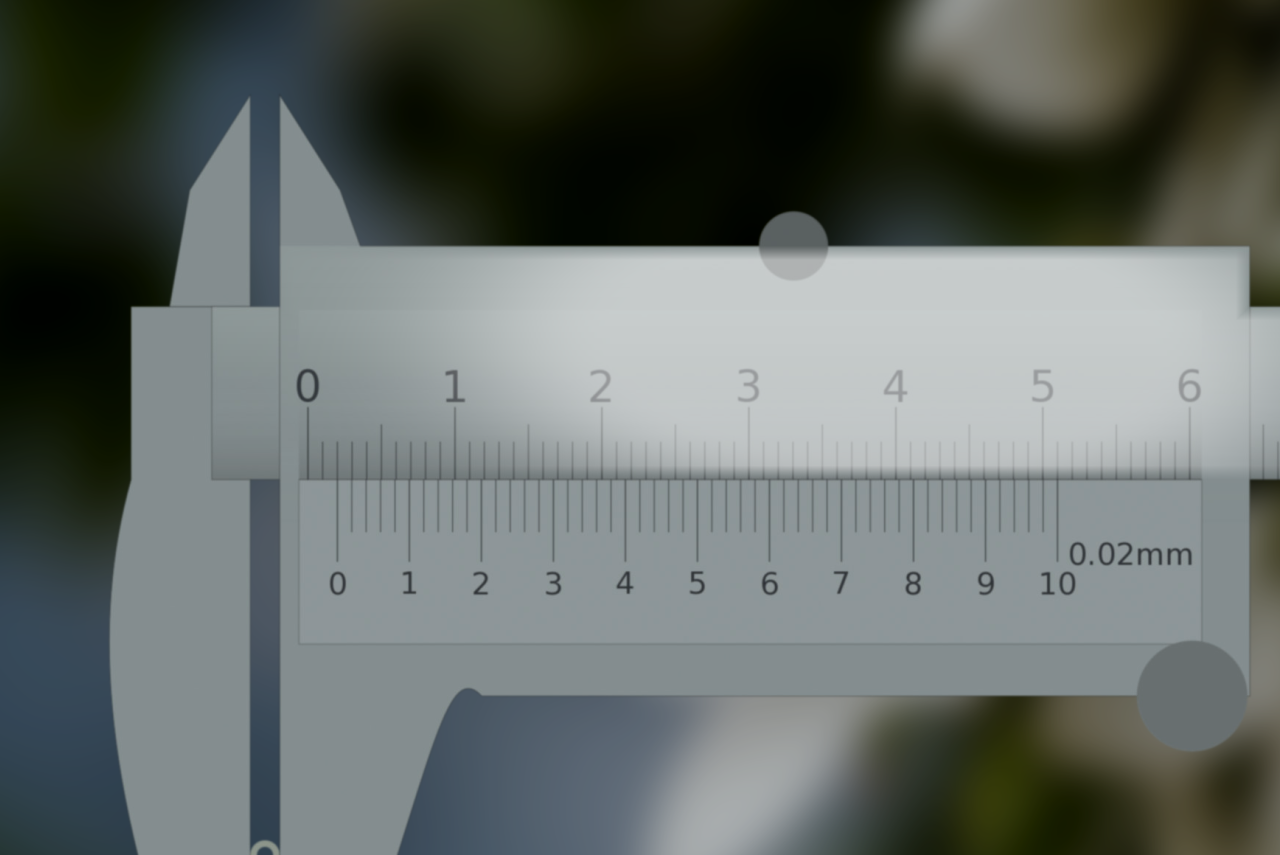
2.0; mm
